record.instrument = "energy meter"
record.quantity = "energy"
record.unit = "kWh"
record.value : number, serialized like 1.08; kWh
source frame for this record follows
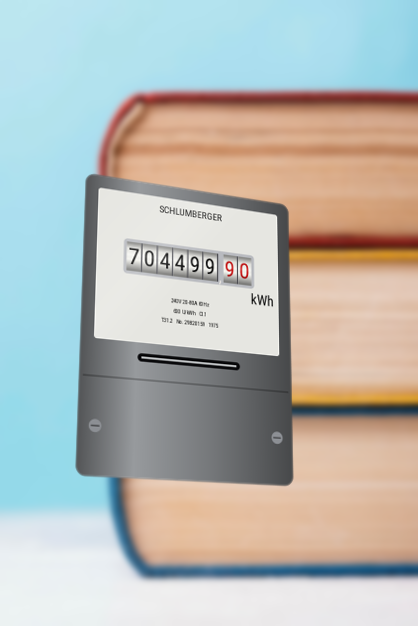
704499.90; kWh
